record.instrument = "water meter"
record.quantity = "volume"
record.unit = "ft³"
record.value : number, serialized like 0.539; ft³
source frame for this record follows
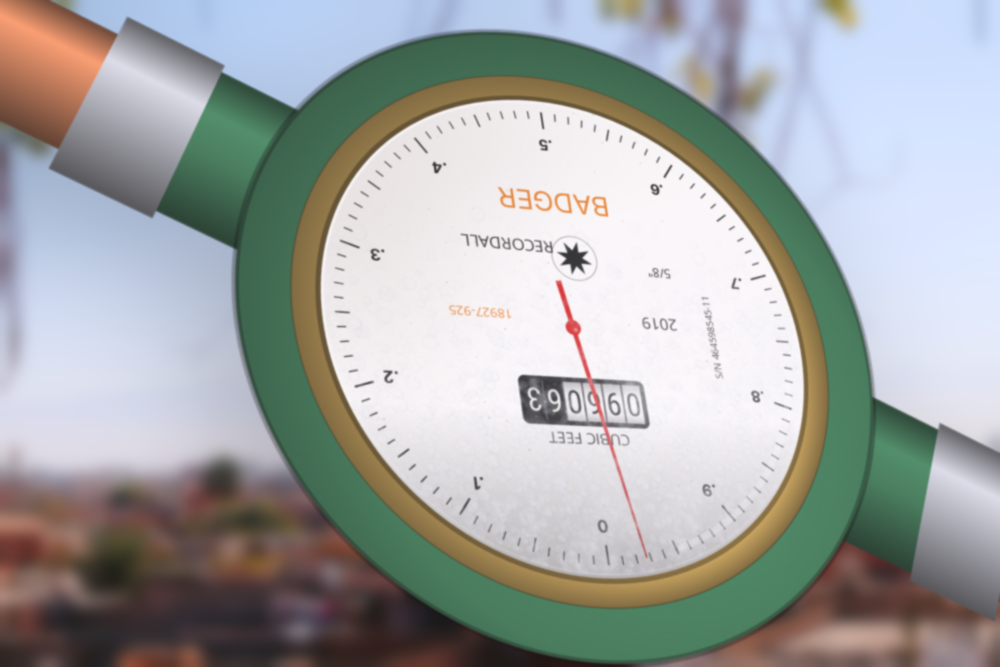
96062.97; ft³
